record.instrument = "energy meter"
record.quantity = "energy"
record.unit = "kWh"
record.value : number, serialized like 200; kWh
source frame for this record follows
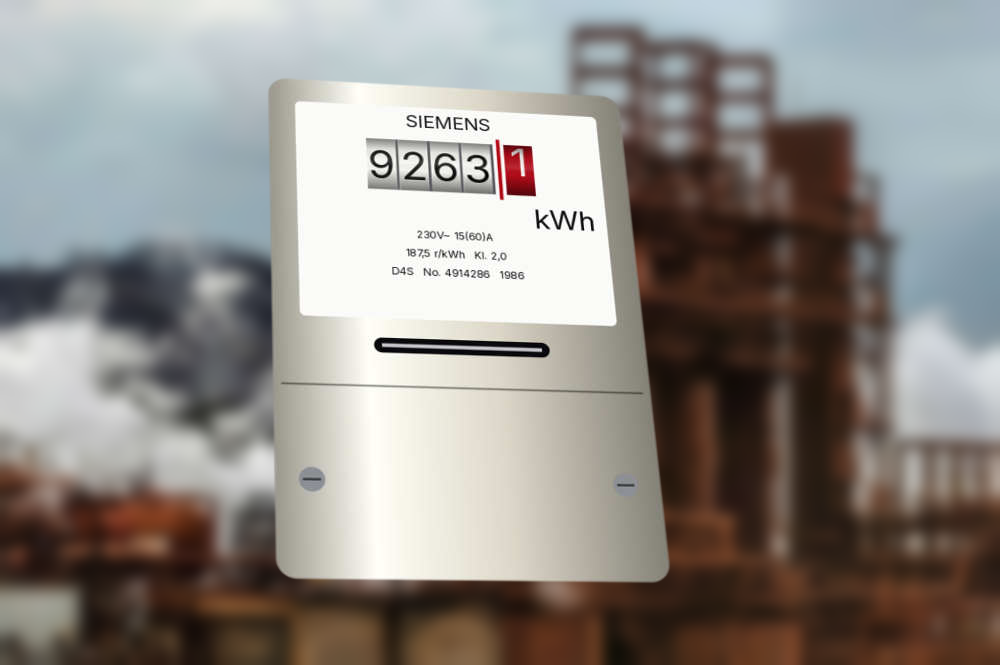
9263.1; kWh
